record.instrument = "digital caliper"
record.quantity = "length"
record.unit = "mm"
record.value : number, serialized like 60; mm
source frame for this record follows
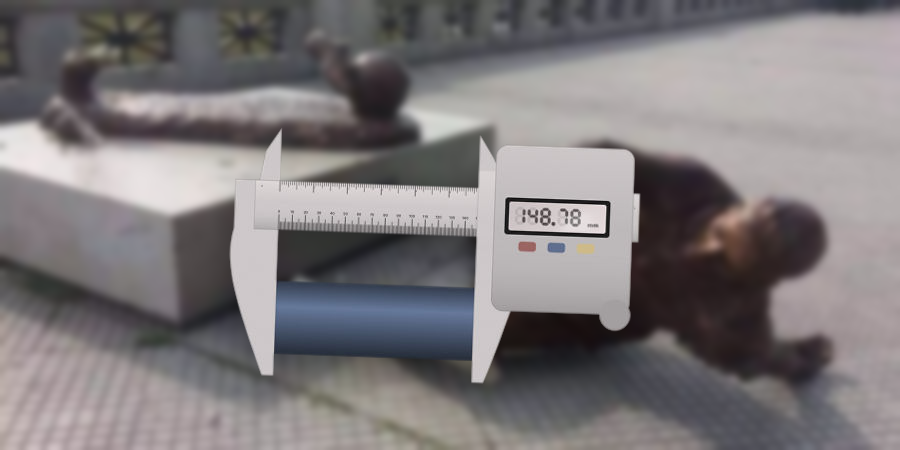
148.78; mm
